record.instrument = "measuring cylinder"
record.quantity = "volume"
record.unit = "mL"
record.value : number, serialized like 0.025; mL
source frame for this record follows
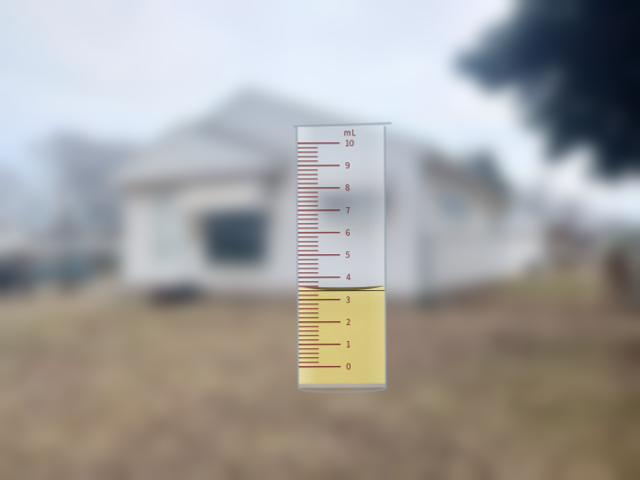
3.4; mL
